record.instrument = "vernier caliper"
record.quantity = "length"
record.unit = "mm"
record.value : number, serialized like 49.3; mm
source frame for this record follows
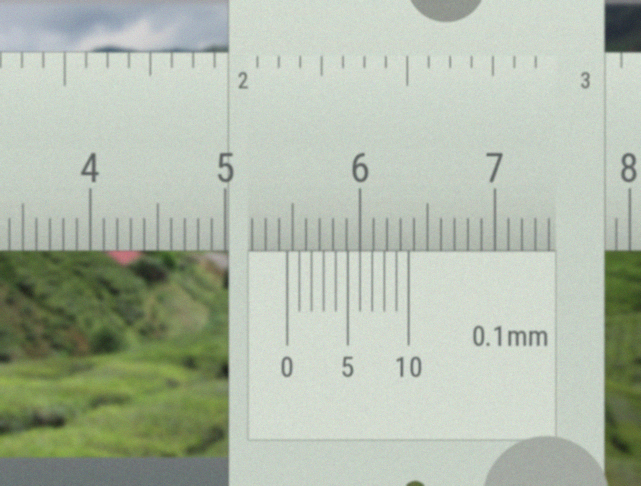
54.6; mm
